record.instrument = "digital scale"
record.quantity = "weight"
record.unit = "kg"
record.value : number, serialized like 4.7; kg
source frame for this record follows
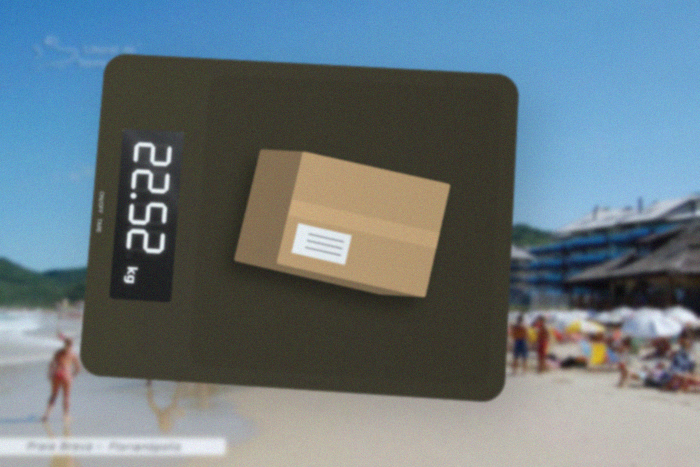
22.52; kg
